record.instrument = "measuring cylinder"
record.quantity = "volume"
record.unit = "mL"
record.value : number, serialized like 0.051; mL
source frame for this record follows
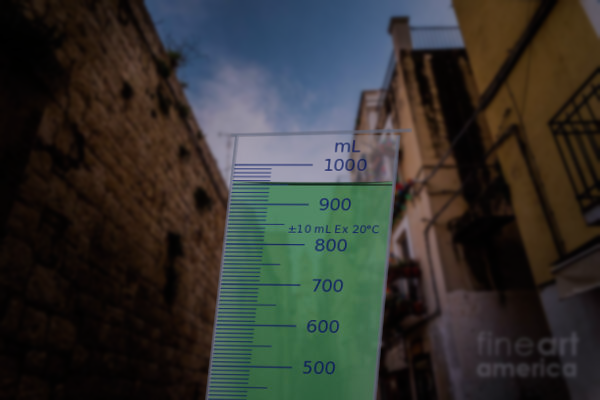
950; mL
